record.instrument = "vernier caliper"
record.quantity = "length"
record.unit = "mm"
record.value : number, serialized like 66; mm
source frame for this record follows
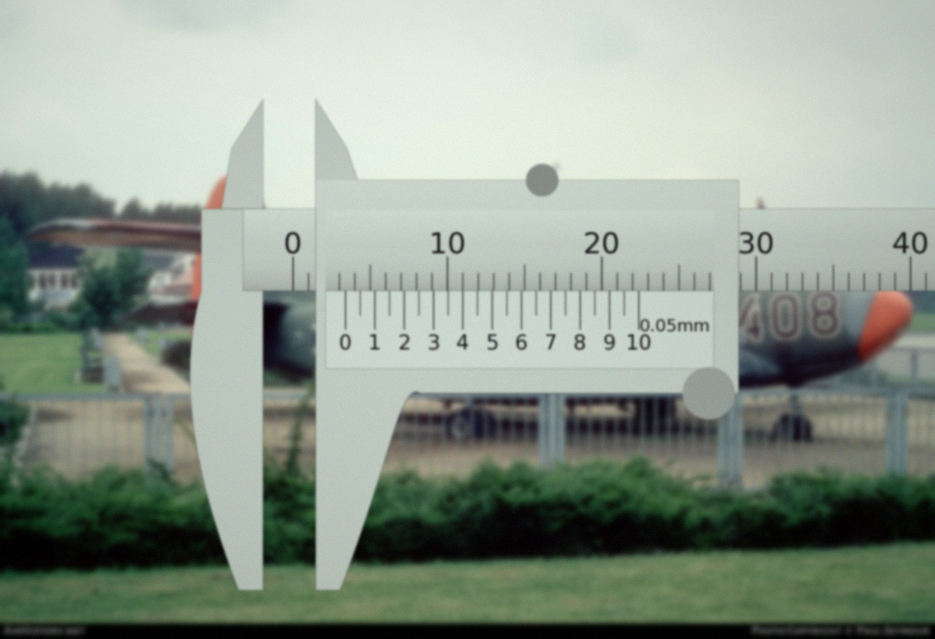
3.4; mm
